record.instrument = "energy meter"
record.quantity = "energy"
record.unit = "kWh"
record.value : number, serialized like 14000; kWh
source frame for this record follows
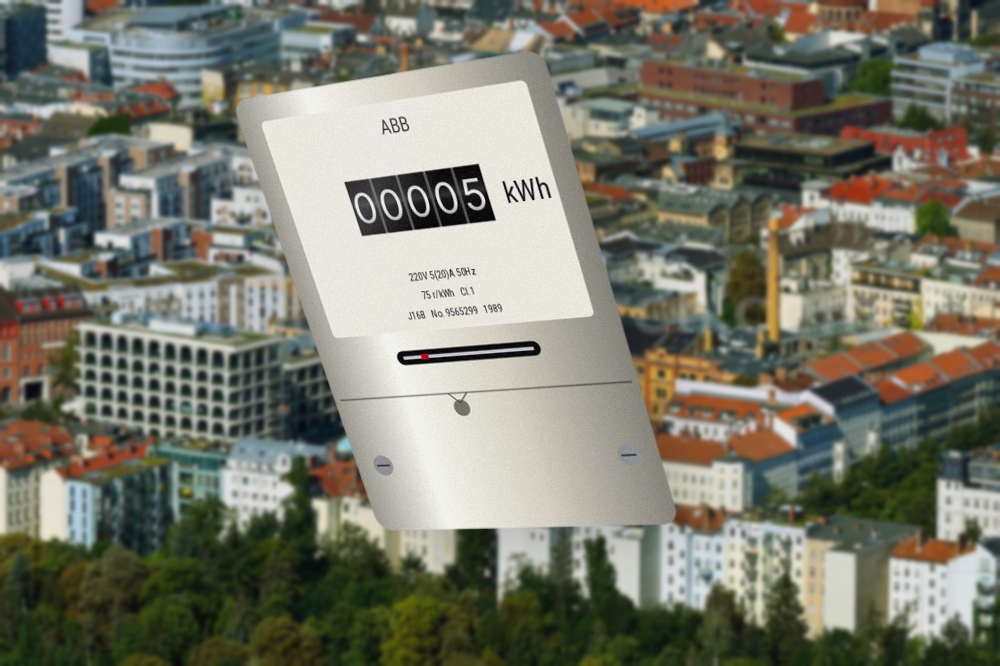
5; kWh
